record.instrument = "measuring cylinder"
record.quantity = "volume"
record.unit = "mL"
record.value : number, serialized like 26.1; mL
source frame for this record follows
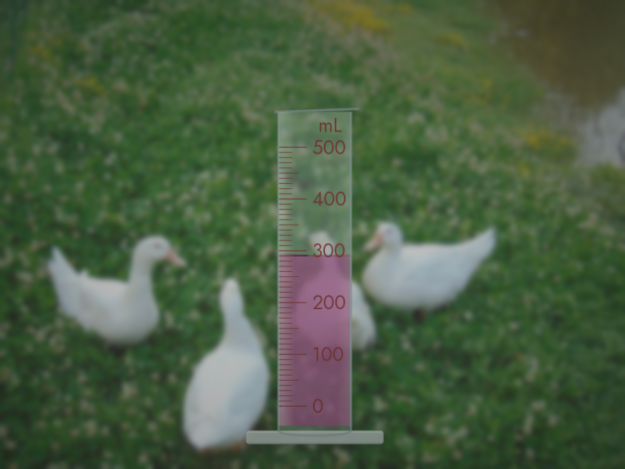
290; mL
